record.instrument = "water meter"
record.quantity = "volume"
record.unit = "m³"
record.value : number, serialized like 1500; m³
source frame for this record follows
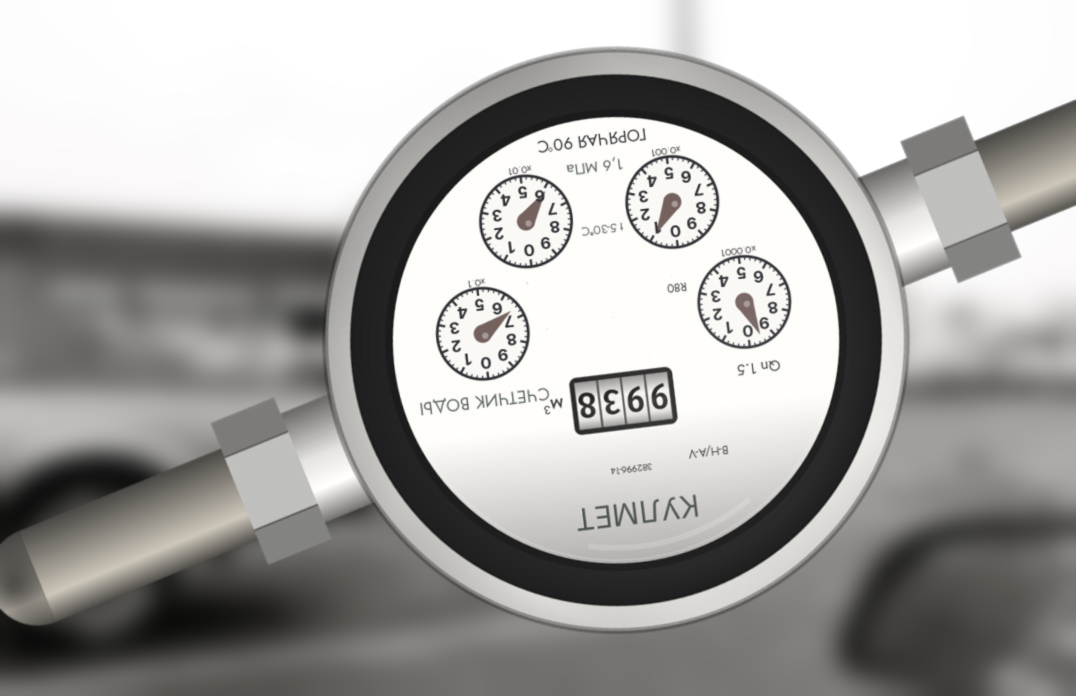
9938.6609; m³
